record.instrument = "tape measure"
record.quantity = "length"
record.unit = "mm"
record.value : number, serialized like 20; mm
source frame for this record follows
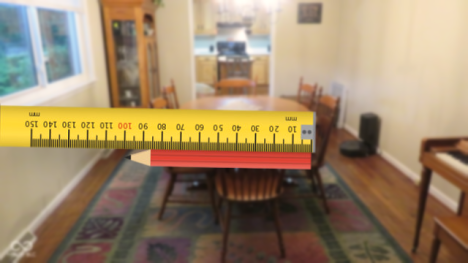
100; mm
